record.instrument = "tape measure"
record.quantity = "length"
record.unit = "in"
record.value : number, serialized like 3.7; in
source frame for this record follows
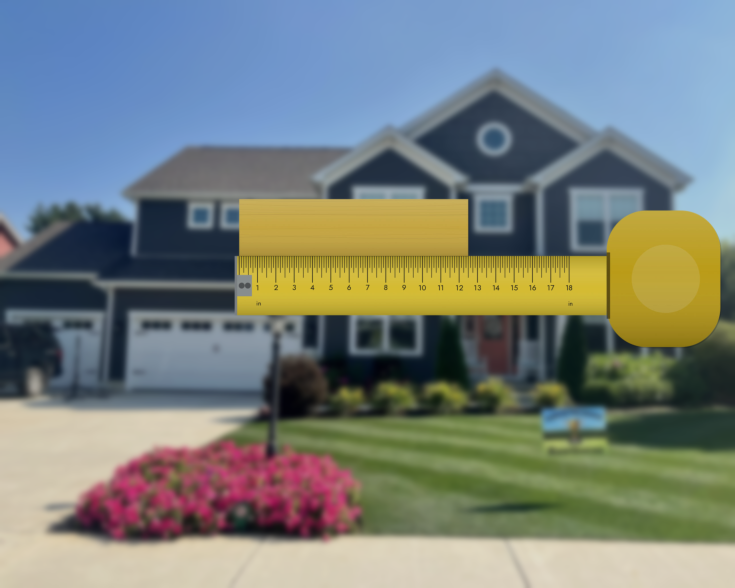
12.5; in
